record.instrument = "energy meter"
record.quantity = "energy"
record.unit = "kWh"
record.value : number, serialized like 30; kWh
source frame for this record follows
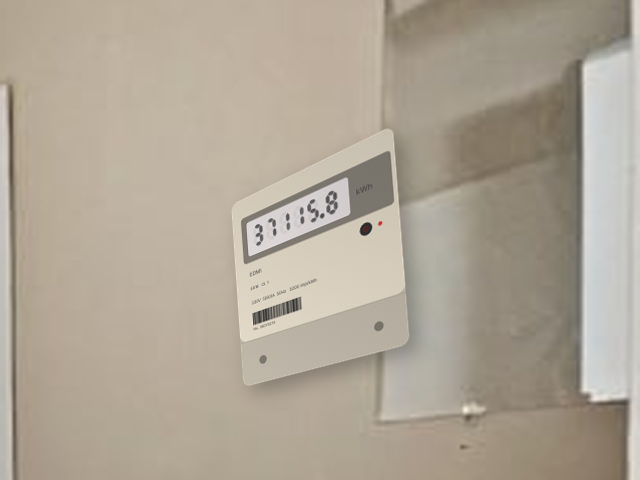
37115.8; kWh
